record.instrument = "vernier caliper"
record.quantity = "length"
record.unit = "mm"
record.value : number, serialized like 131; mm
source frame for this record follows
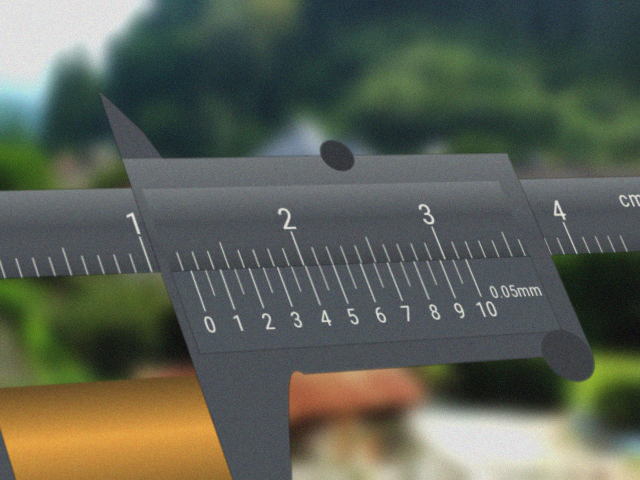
12.5; mm
